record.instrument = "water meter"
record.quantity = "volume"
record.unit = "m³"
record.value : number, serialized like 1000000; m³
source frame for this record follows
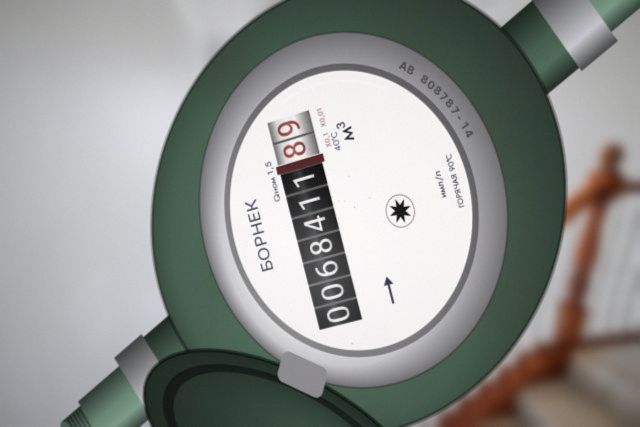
68411.89; m³
